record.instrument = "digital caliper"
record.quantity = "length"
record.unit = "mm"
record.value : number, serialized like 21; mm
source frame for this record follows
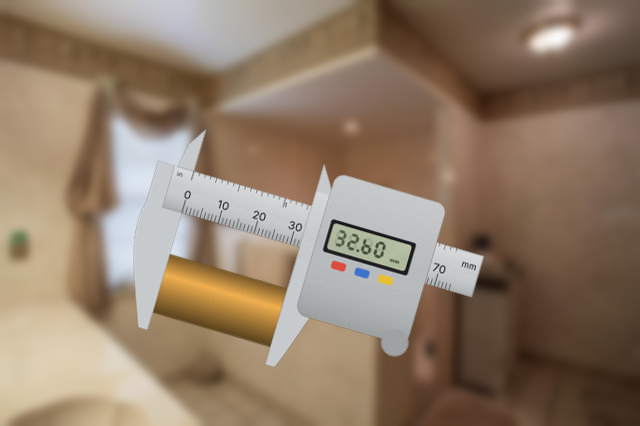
32.60; mm
